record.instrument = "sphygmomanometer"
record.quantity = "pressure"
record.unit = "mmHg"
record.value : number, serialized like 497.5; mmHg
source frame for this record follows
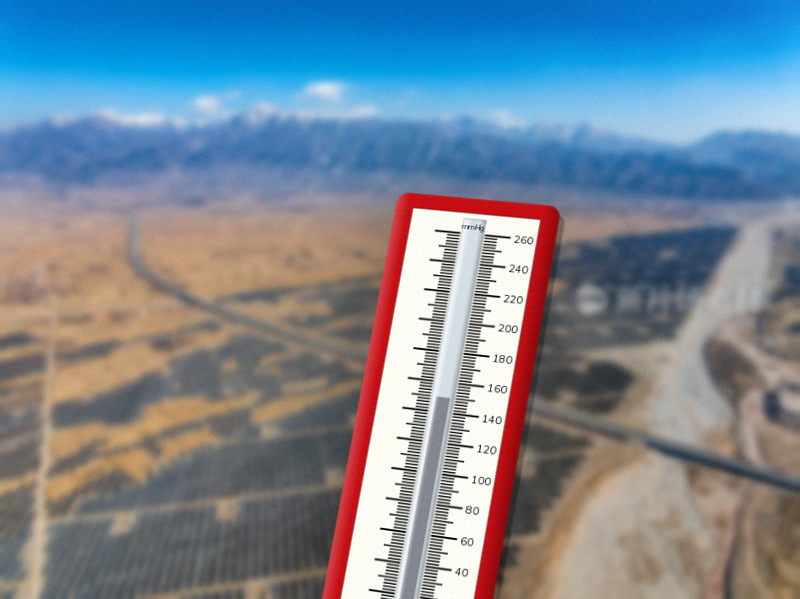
150; mmHg
